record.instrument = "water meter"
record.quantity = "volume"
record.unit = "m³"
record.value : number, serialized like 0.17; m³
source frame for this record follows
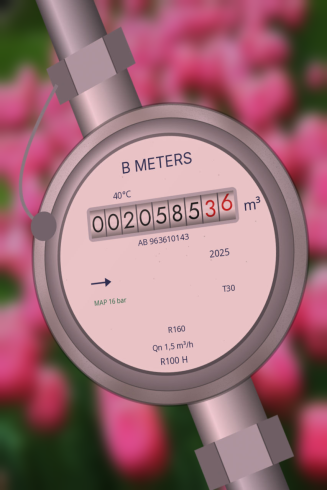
20585.36; m³
